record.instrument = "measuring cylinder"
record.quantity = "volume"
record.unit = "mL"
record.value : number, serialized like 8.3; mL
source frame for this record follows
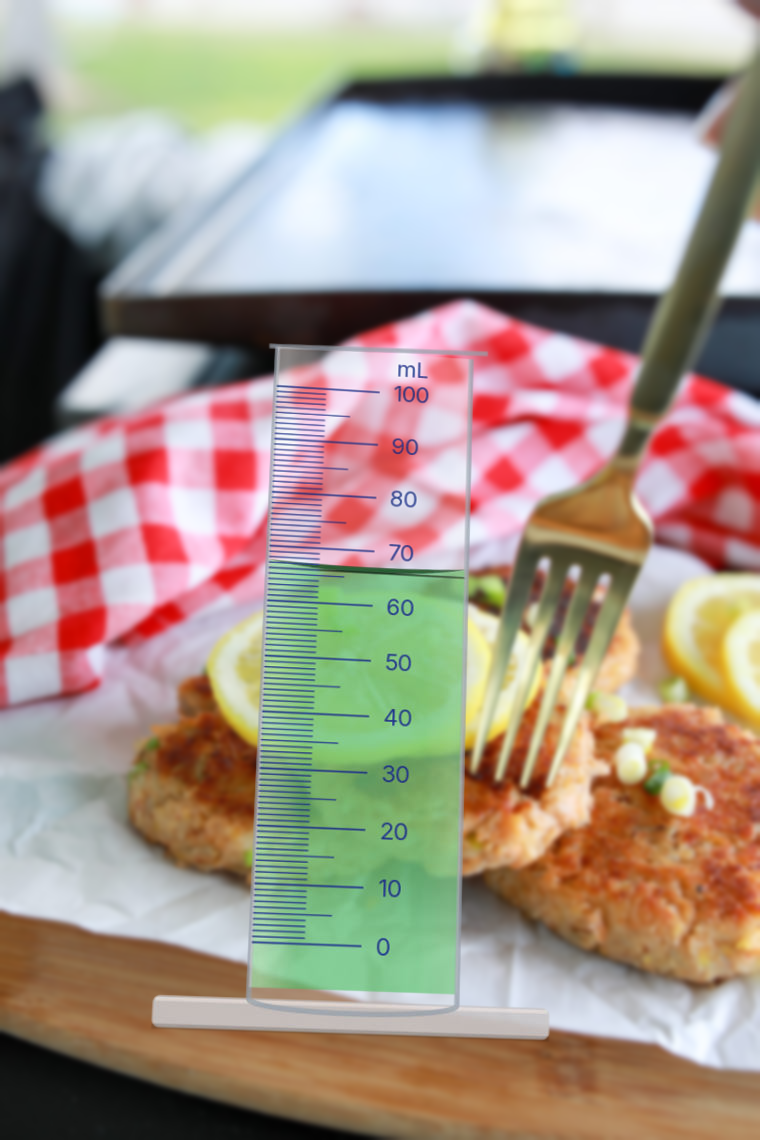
66; mL
